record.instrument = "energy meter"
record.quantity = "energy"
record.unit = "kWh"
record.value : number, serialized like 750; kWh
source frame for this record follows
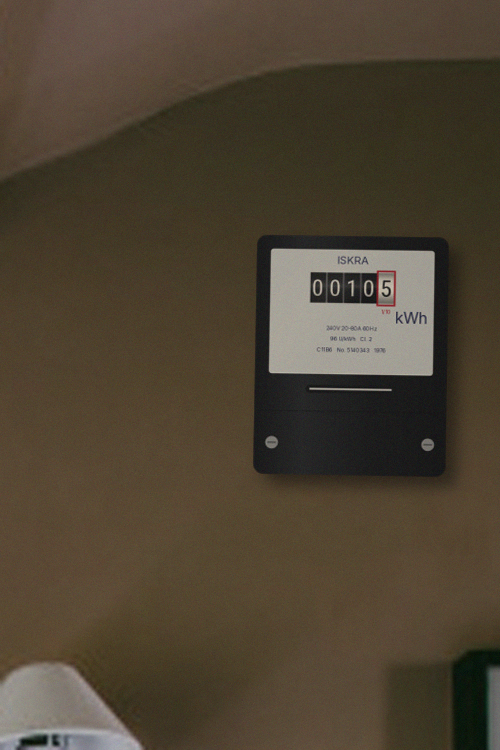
10.5; kWh
